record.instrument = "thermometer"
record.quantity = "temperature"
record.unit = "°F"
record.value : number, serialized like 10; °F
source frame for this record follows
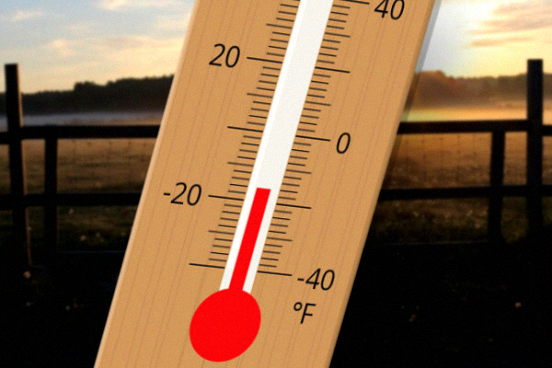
-16; °F
